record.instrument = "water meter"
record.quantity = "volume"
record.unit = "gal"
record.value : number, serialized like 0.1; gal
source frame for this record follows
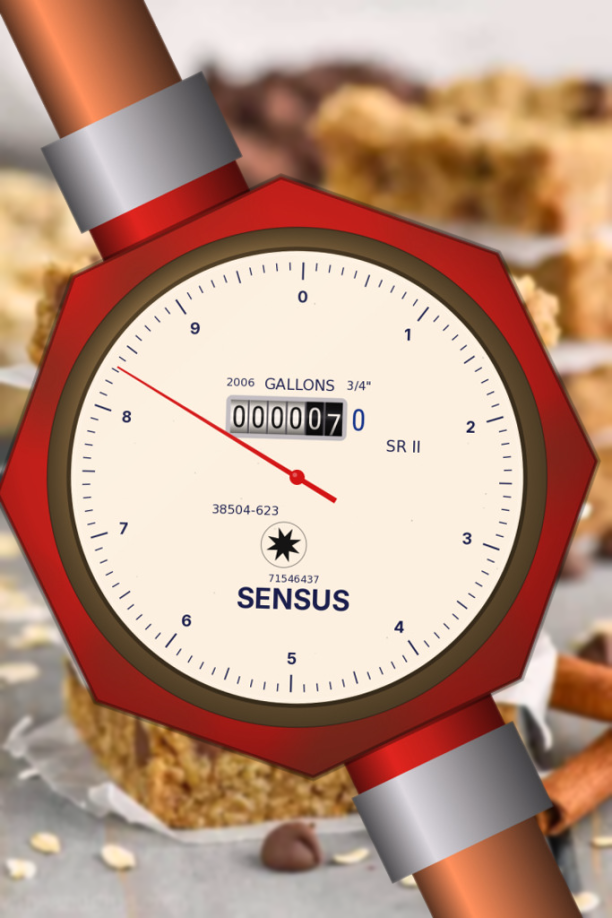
68.3; gal
